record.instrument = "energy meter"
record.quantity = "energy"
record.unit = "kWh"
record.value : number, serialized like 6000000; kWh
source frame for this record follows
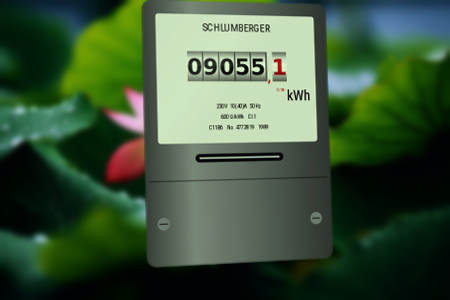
9055.1; kWh
